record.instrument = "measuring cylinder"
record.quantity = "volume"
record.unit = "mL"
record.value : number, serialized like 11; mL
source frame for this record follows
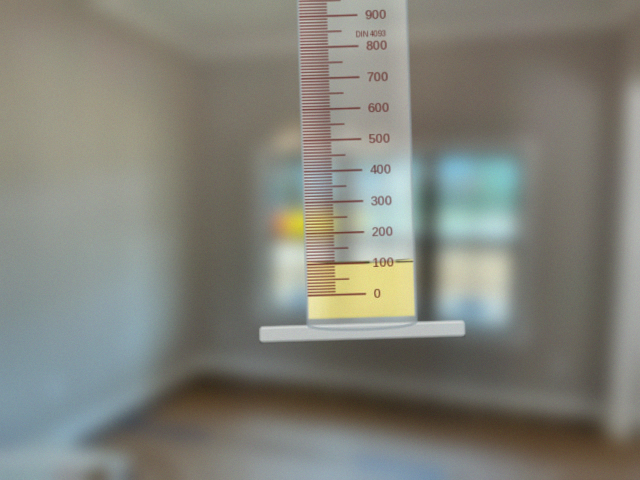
100; mL
